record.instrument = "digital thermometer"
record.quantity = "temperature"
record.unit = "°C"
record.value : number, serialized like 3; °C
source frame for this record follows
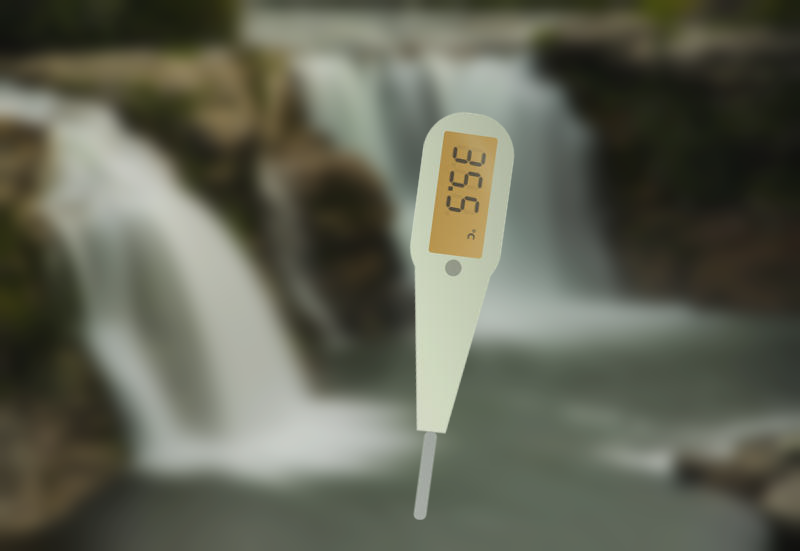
35.5; °C
